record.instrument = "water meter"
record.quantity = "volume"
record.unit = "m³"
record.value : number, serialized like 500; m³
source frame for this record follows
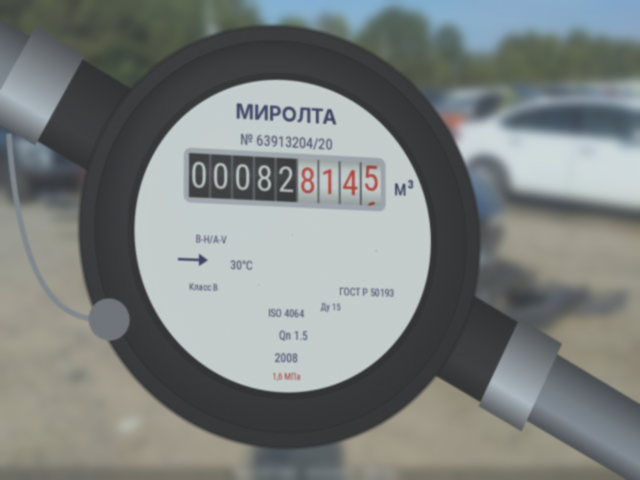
82.8145; m³
